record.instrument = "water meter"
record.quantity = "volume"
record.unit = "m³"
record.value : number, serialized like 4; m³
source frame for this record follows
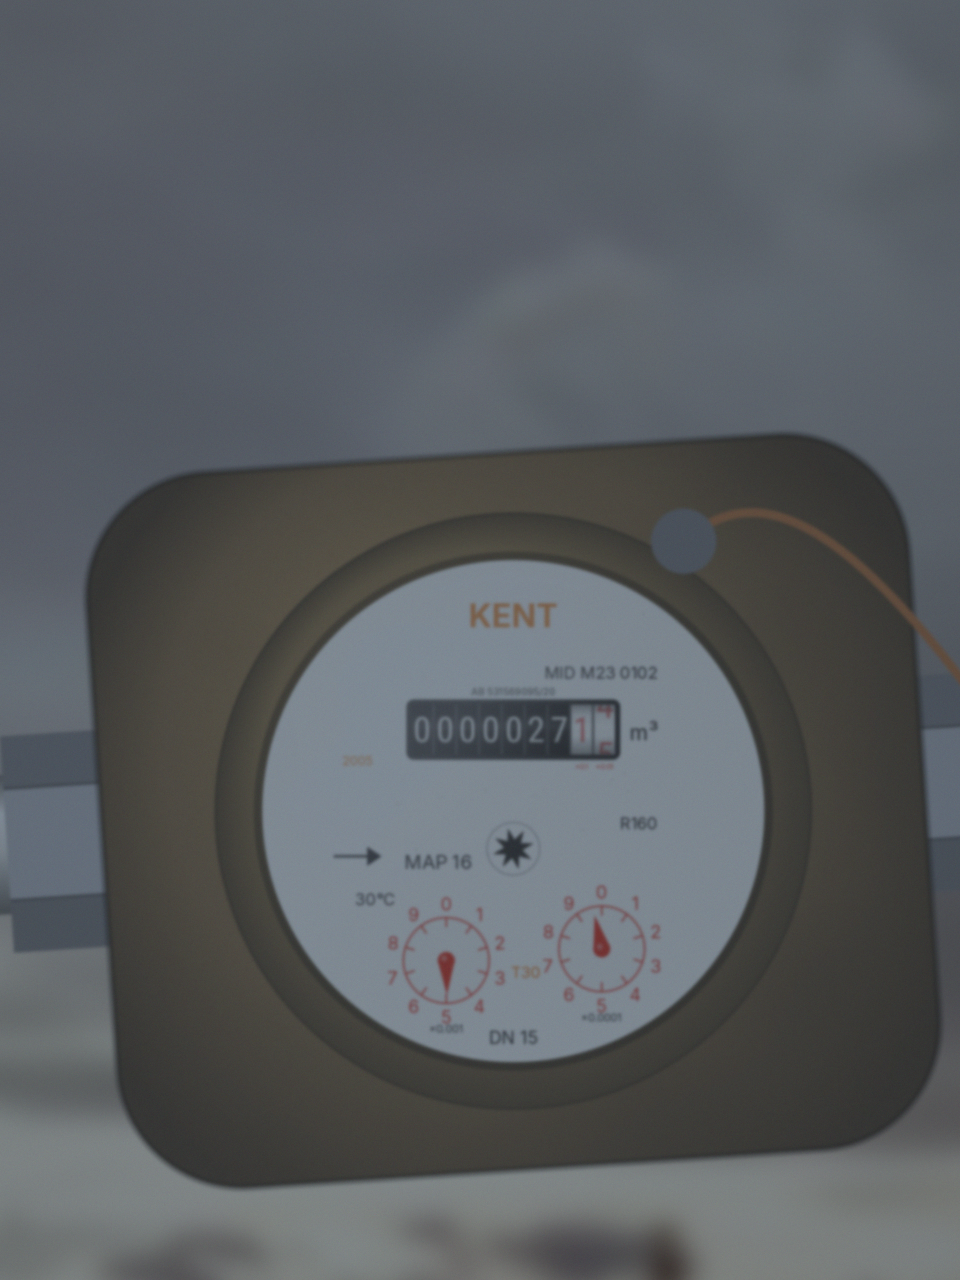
27.1449; m³
